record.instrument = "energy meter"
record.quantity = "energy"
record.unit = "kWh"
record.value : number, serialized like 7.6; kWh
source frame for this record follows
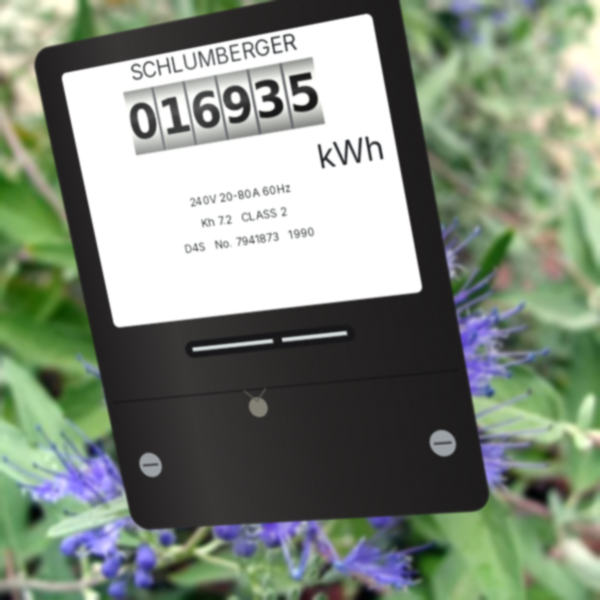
16935; kWh
